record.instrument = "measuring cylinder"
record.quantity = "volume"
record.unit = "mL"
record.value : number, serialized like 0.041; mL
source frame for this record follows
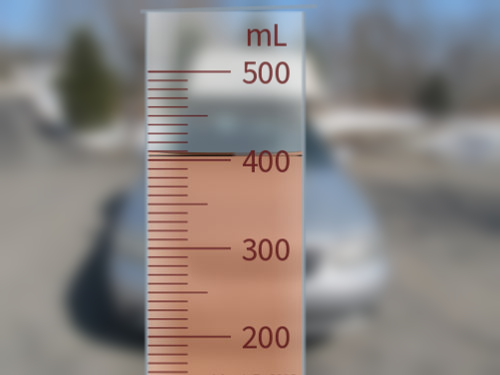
405; mL
